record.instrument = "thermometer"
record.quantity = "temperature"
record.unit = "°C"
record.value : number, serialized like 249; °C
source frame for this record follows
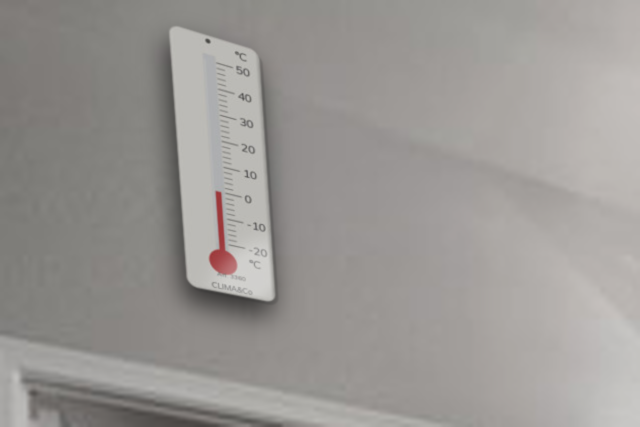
0; °C
